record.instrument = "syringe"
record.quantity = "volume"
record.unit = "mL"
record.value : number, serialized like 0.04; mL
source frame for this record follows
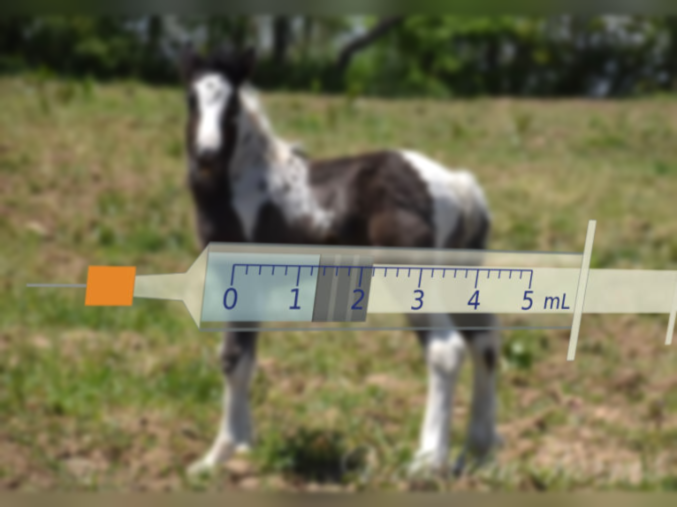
1.3; mL
